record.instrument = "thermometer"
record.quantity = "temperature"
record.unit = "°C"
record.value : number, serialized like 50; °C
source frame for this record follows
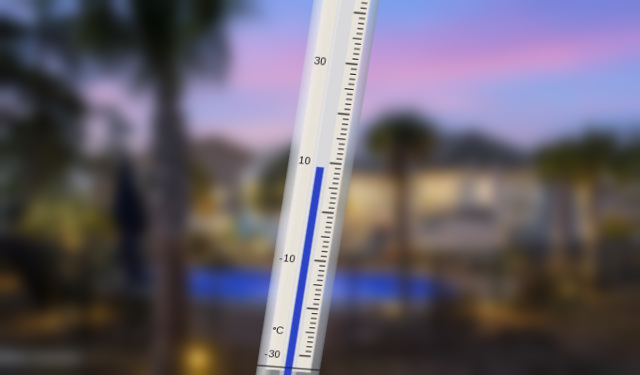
9; °C
